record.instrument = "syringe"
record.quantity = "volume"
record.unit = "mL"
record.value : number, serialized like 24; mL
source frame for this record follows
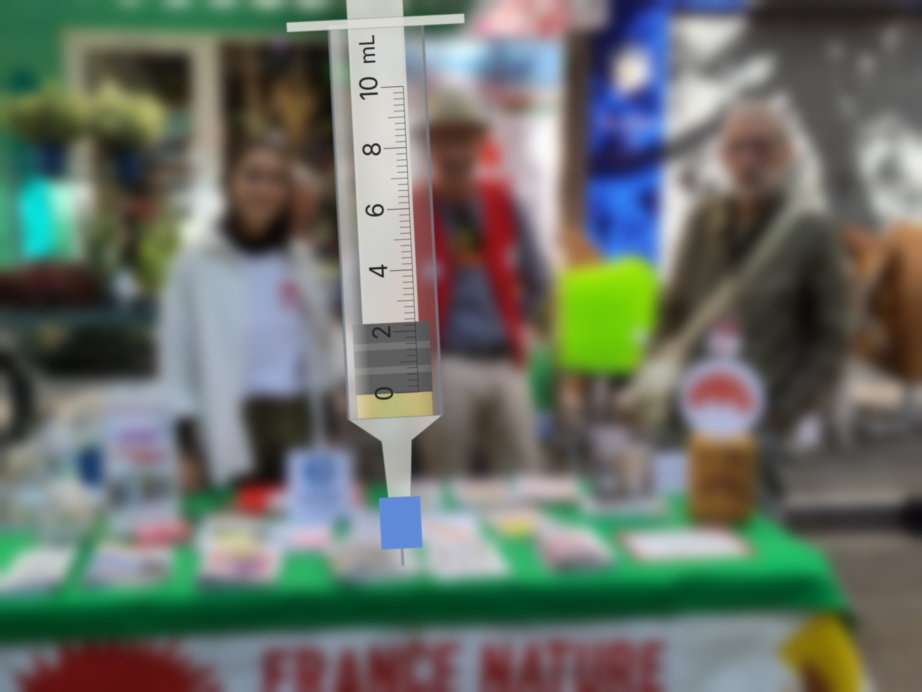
0; mL
